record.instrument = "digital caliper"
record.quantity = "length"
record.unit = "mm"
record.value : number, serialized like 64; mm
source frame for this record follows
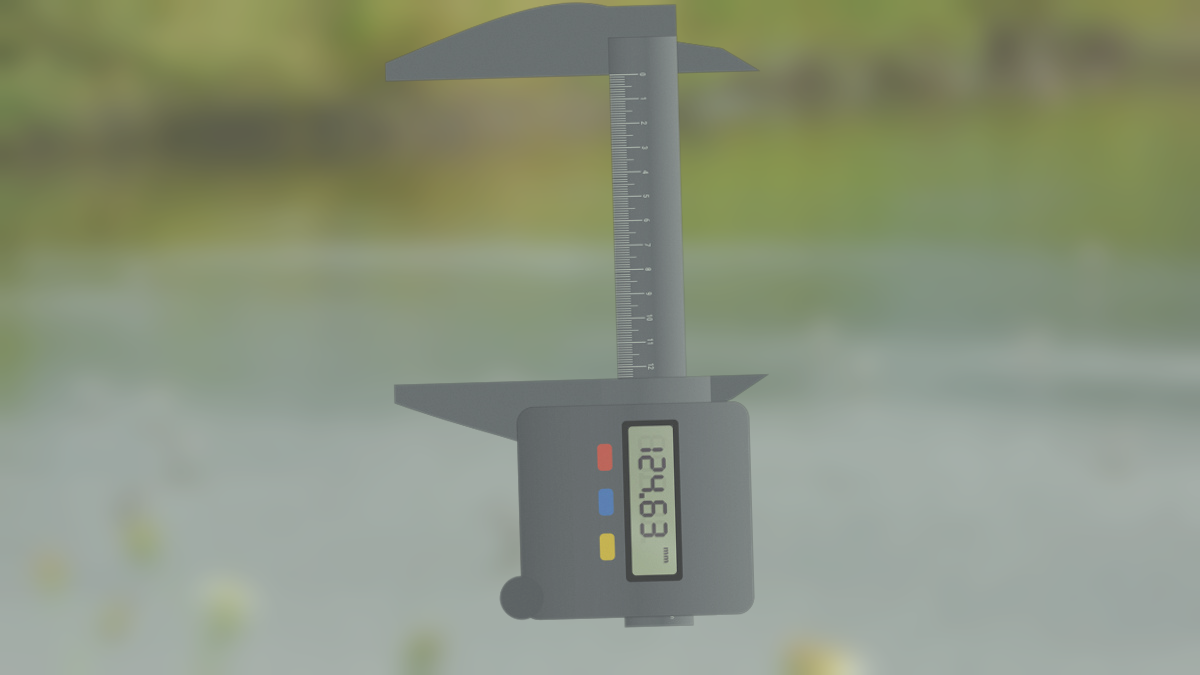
124.63; mm
